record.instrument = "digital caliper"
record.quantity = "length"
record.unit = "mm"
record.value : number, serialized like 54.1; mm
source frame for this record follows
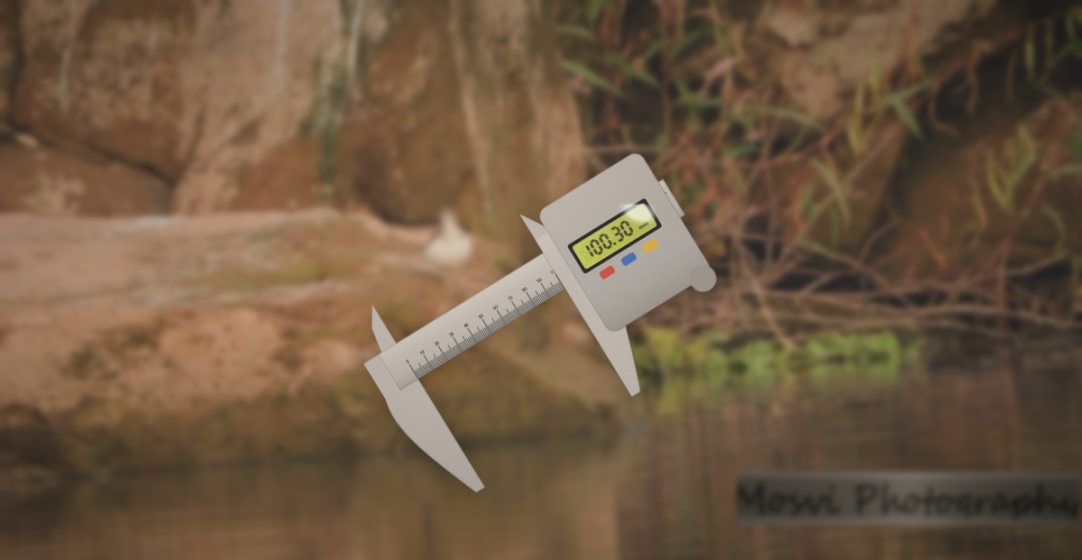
100.30; mm
